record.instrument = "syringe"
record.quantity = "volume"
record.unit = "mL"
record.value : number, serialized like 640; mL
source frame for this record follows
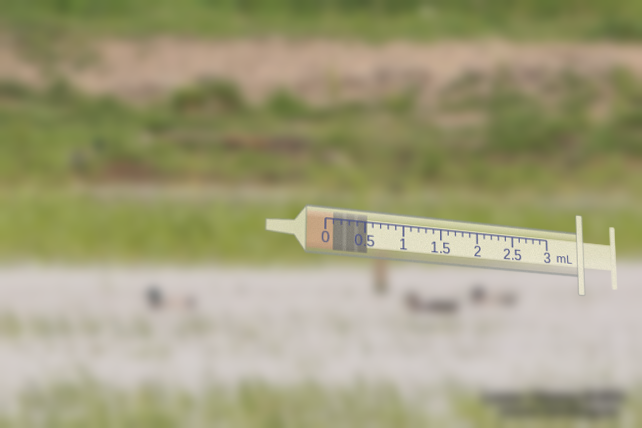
0.1; mL
